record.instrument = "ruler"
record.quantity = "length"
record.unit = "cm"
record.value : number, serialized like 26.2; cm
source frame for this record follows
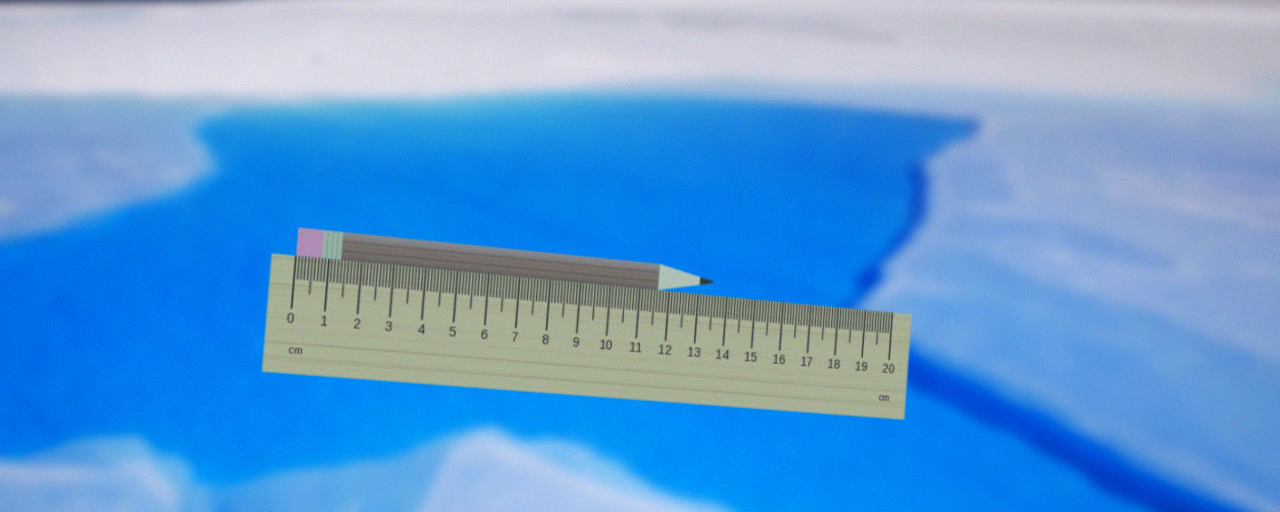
13.5; cm
